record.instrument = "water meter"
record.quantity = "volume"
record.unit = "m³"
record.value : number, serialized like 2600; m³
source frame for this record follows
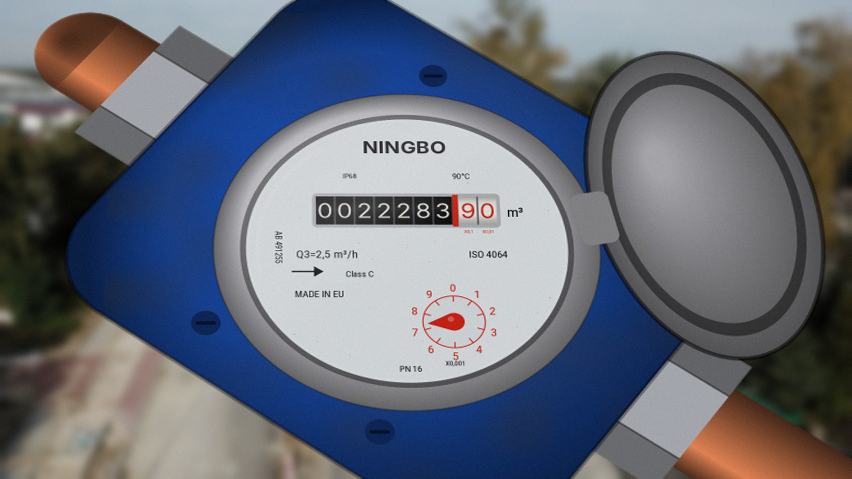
22283.907; m³
